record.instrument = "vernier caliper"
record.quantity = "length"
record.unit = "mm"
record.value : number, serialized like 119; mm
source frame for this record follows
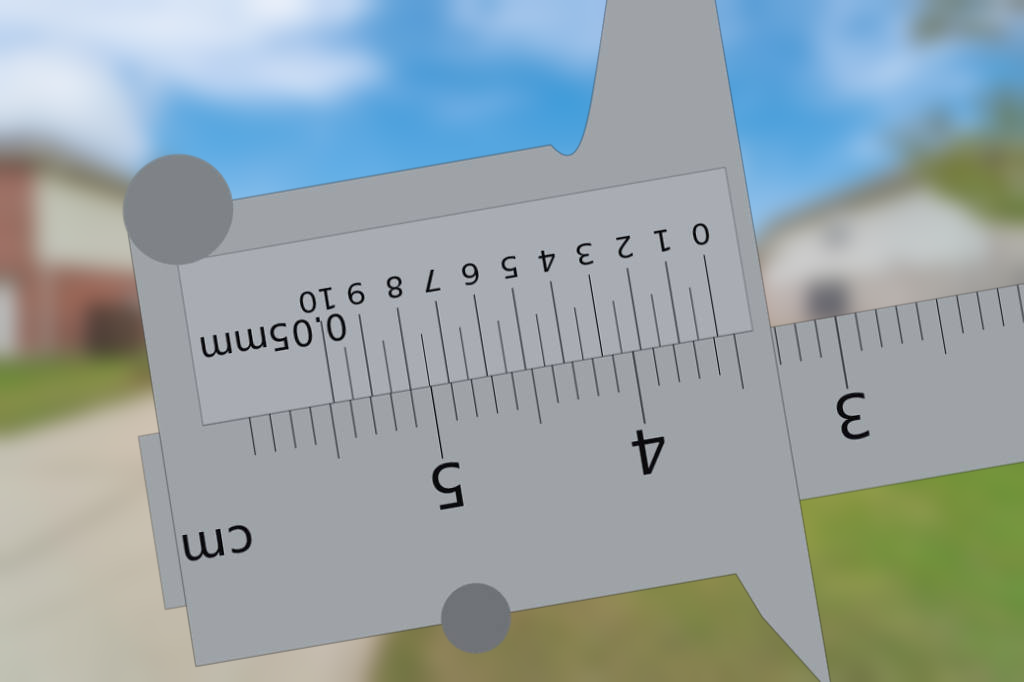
35.8; mm
